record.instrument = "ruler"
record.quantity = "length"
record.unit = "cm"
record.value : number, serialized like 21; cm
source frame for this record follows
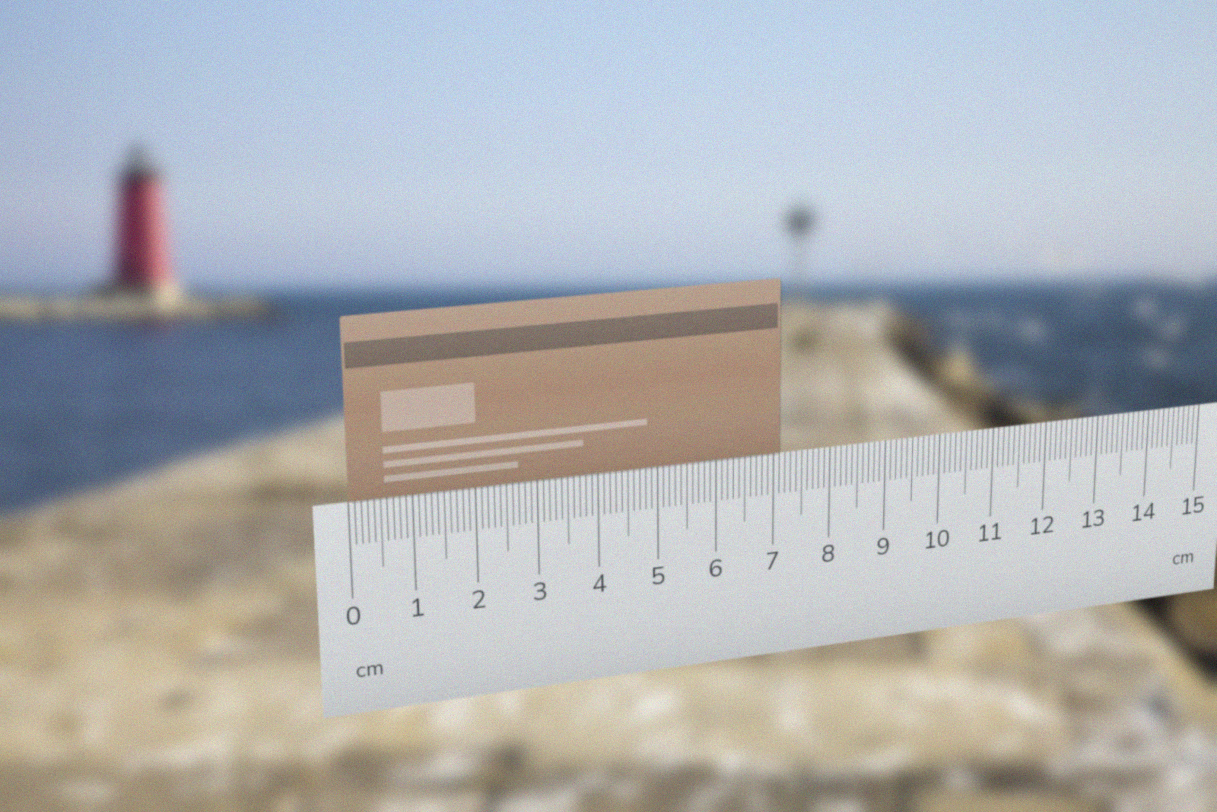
7.1; cm
